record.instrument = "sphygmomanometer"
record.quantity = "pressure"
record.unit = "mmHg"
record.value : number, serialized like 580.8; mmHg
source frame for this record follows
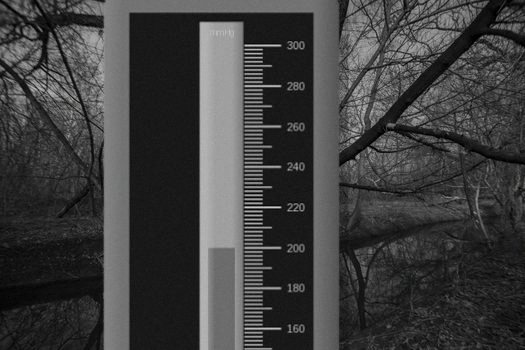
200; mmHg
